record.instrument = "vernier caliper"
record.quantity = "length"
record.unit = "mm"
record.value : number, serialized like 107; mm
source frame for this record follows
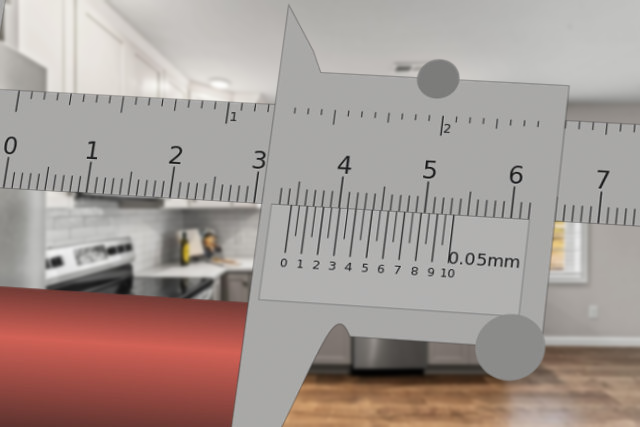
34.4; mm
